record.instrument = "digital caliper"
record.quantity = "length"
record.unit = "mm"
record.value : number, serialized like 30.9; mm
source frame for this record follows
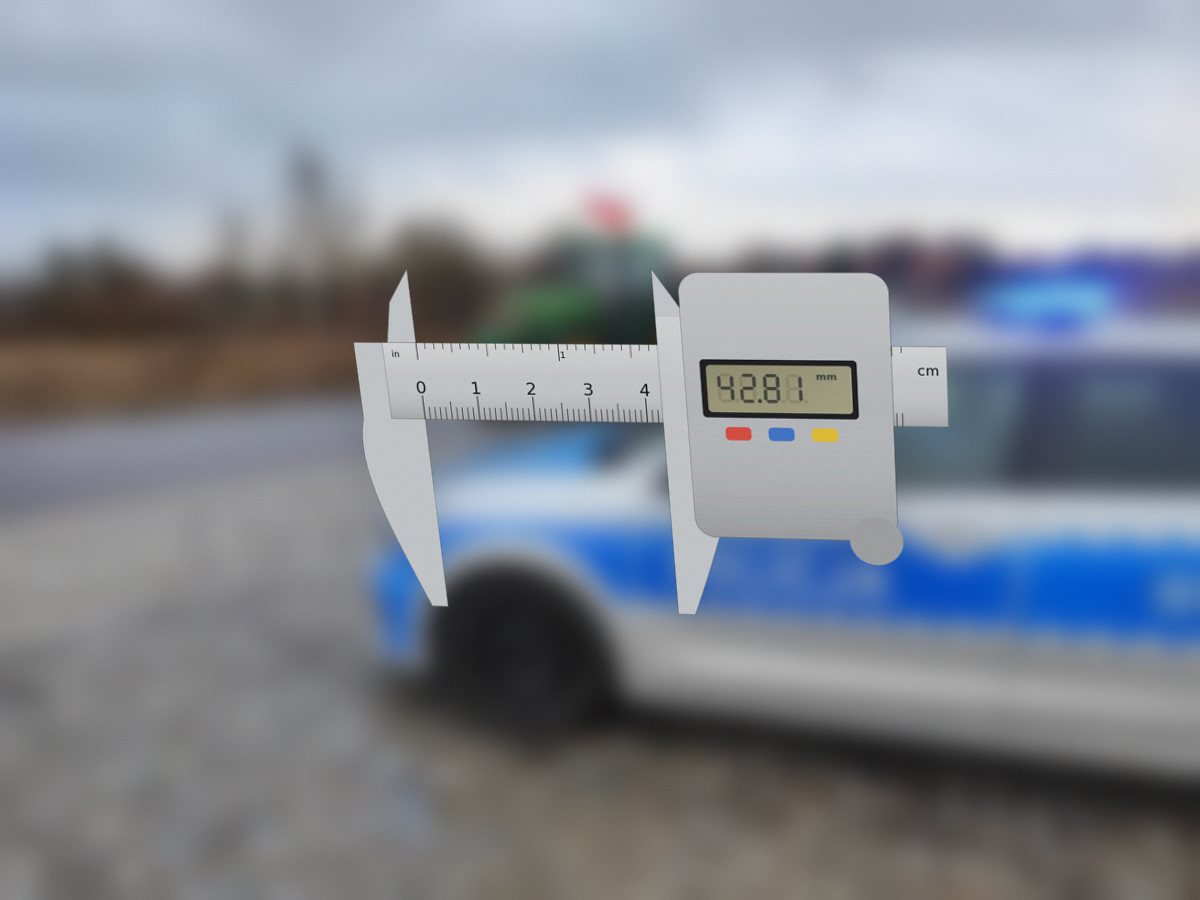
42.81; mm
